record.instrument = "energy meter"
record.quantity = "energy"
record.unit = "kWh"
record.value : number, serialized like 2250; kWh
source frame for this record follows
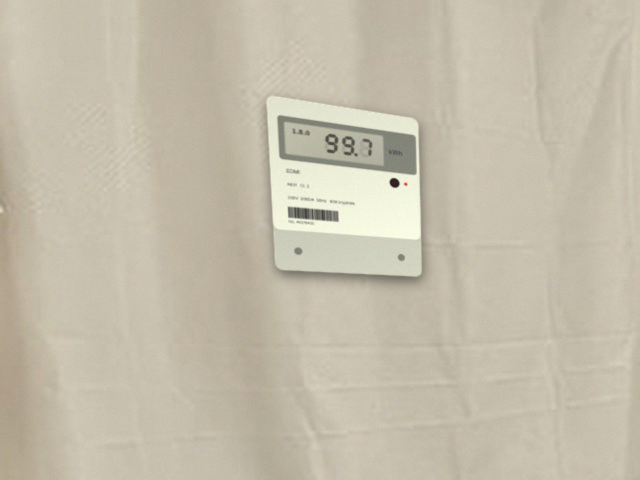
99.7; kWh
